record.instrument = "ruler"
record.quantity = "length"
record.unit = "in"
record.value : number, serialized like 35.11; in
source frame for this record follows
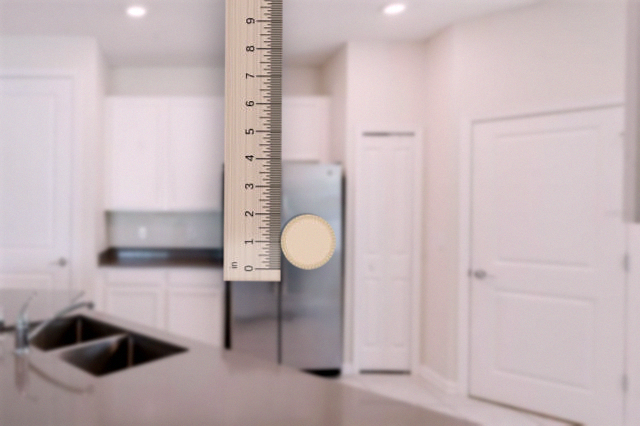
2; in
